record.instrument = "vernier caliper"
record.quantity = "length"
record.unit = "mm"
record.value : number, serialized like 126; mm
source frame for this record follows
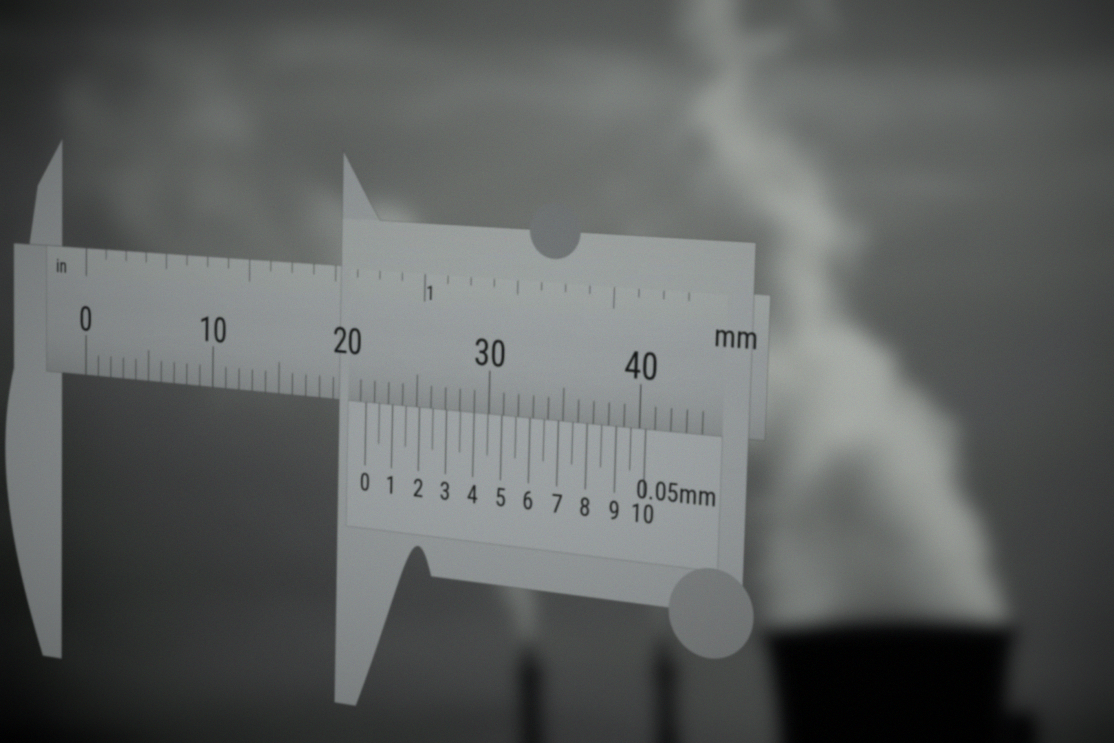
21.4; mm
